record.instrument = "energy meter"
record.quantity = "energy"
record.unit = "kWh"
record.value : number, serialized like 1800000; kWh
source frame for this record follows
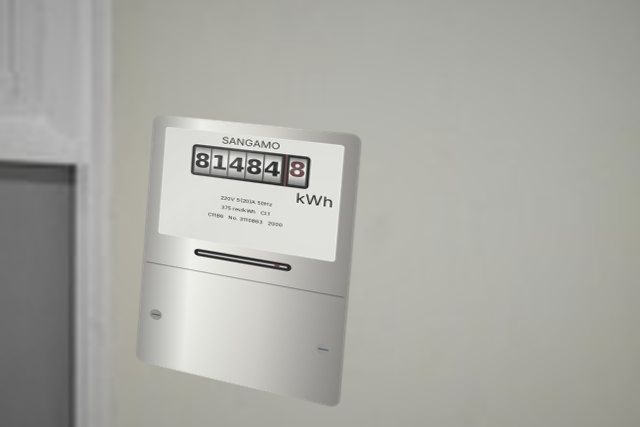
81484.8; kWh
